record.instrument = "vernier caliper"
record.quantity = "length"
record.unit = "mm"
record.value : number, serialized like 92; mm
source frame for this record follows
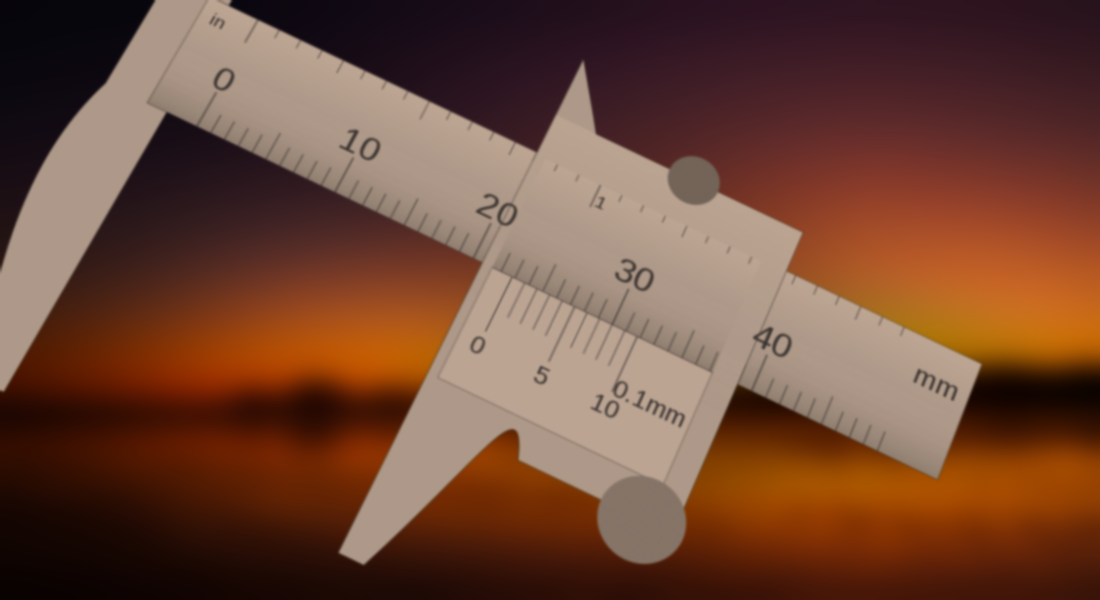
22.8; mm
